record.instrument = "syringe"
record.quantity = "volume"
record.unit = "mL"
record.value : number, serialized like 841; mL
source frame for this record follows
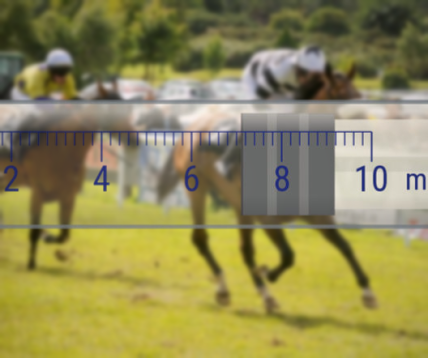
7.1; mL
